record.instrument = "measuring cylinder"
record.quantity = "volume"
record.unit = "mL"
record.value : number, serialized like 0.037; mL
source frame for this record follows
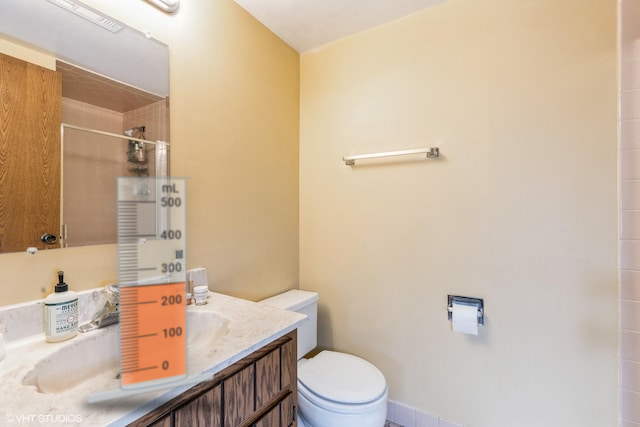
250; mL
